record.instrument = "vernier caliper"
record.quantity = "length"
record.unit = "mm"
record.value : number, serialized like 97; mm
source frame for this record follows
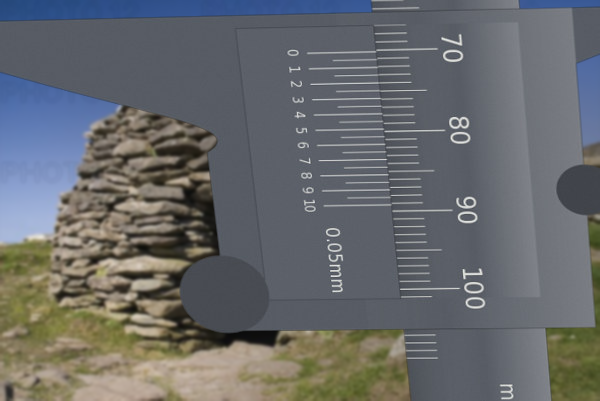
70.2; mm
